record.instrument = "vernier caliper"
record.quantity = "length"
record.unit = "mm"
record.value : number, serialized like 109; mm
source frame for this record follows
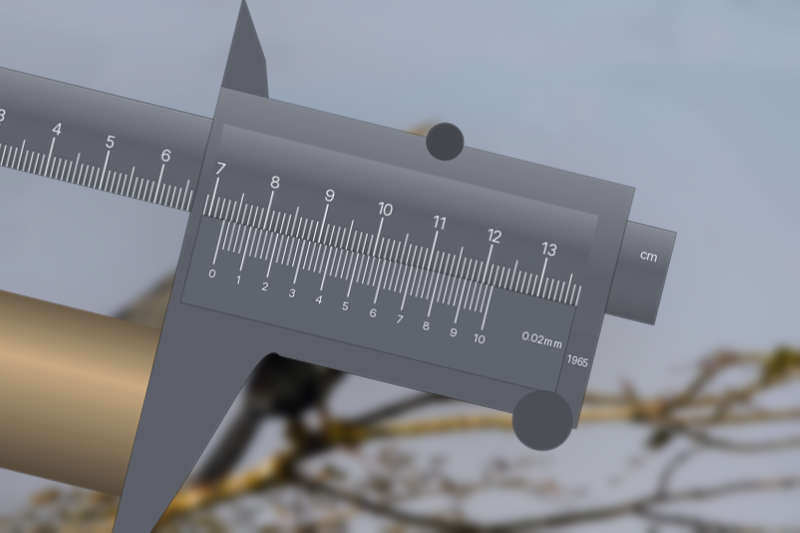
72.8; mm
